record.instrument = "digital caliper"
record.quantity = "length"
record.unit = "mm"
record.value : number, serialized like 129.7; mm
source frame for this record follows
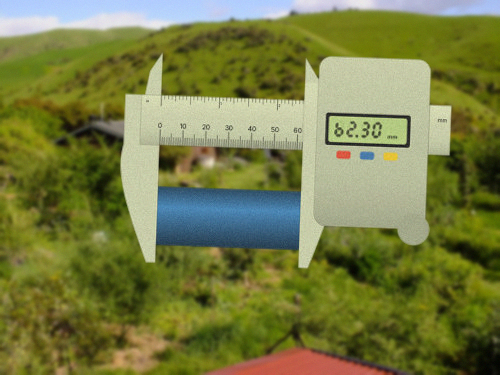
62.30; mm
